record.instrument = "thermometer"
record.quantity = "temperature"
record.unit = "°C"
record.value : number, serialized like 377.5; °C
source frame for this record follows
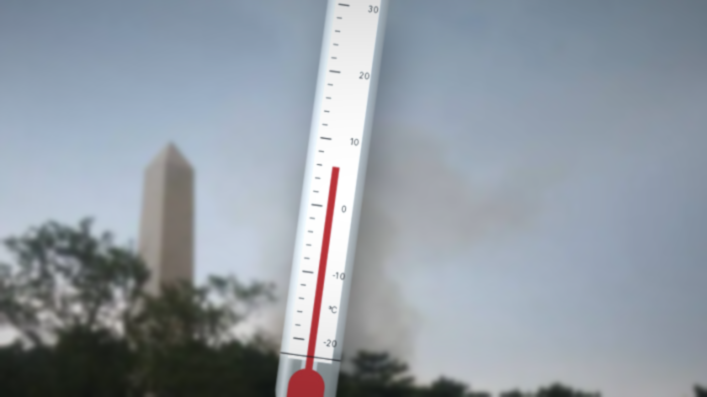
6; °C
